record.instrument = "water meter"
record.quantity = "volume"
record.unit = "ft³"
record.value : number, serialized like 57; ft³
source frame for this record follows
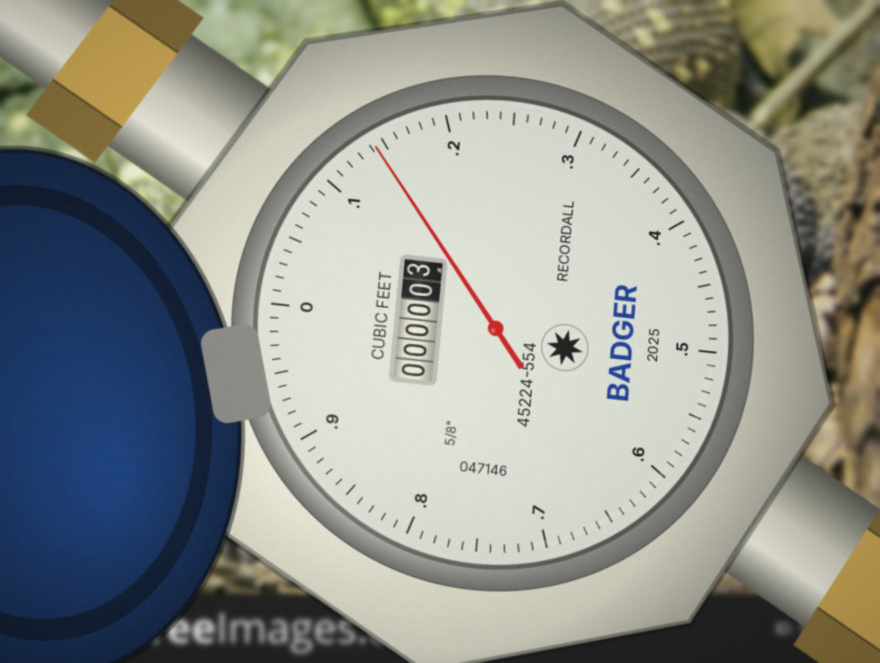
3.14; ft³
